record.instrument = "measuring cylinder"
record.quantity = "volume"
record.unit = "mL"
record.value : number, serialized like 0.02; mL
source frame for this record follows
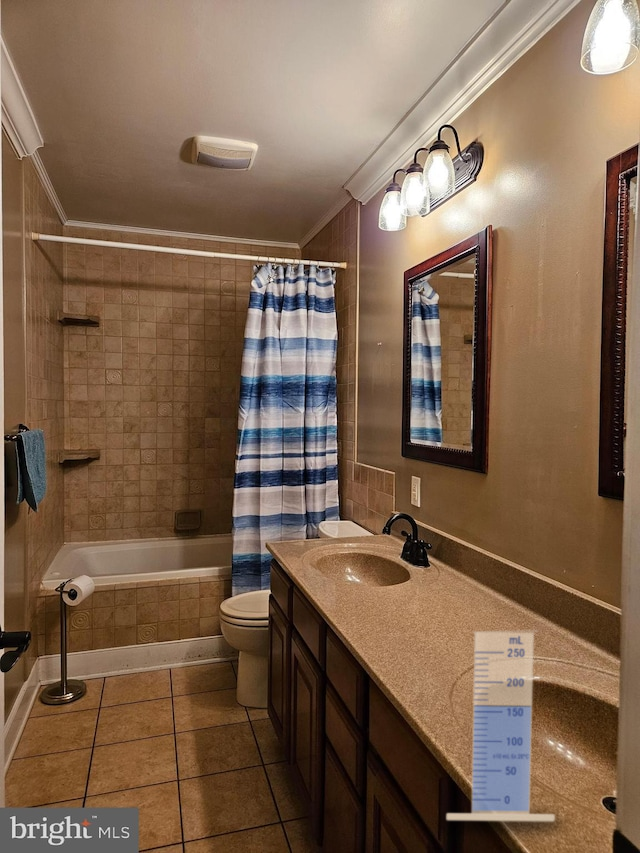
160; mL
